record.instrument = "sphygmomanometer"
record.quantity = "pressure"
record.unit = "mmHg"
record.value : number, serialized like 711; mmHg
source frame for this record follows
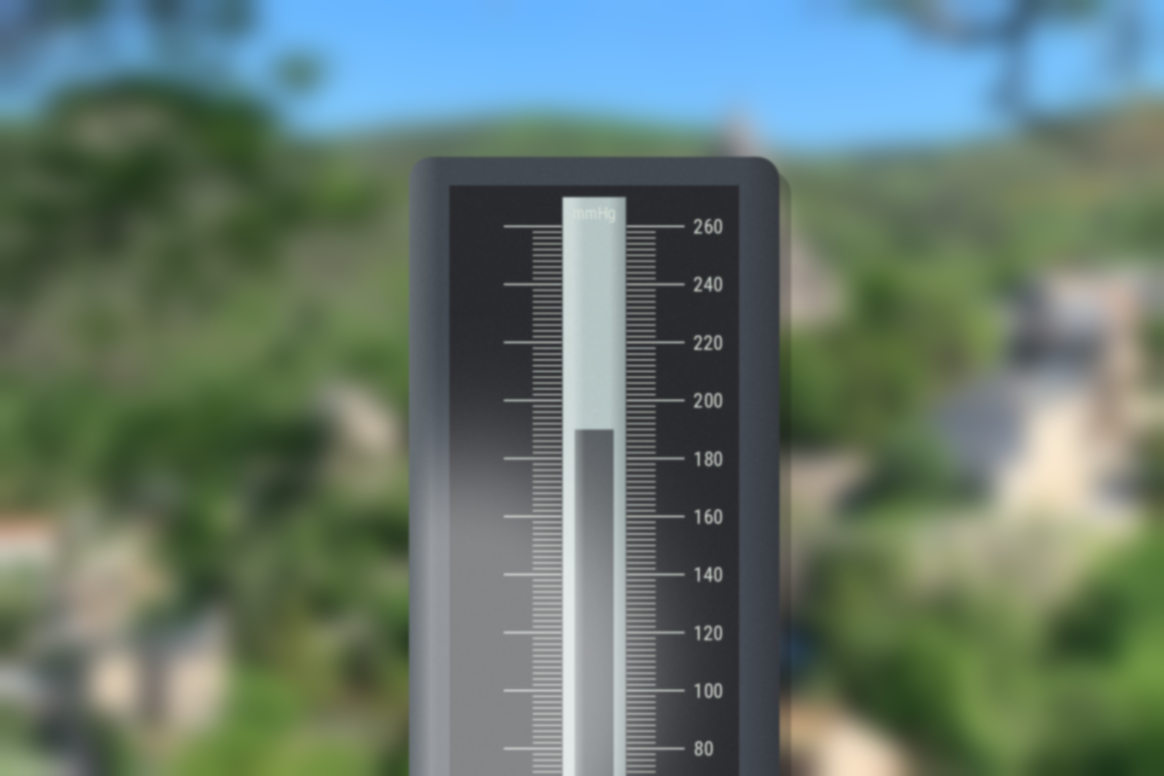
190; mmHg
